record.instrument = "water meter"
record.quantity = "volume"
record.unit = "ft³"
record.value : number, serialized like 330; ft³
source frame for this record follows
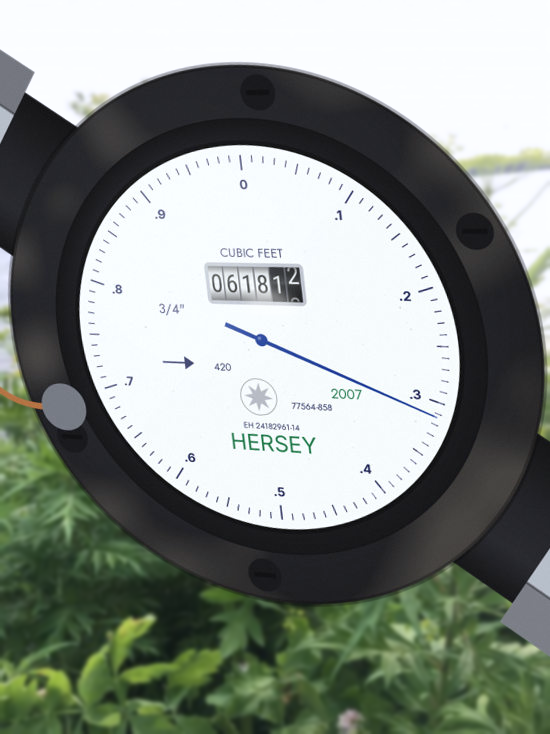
61812.31; ft³
